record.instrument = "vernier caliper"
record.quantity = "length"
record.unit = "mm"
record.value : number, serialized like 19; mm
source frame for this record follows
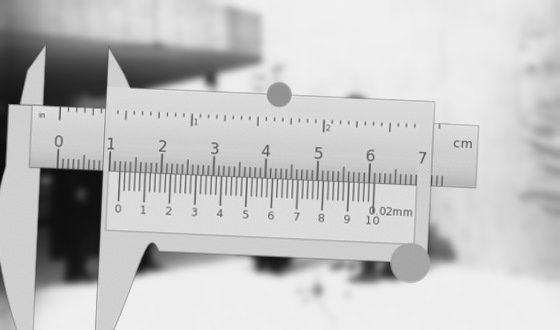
12.0; mm
